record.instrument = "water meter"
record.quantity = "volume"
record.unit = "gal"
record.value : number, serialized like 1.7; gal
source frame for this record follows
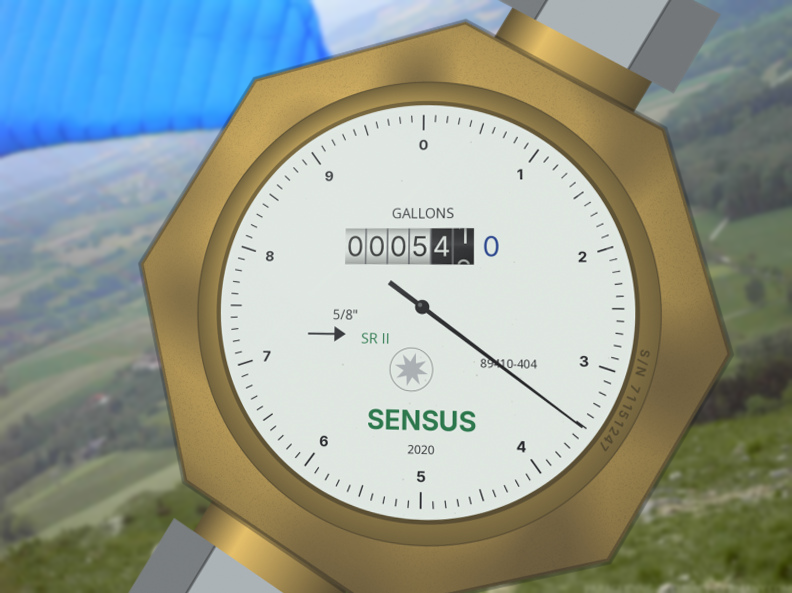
5413.5; gal
